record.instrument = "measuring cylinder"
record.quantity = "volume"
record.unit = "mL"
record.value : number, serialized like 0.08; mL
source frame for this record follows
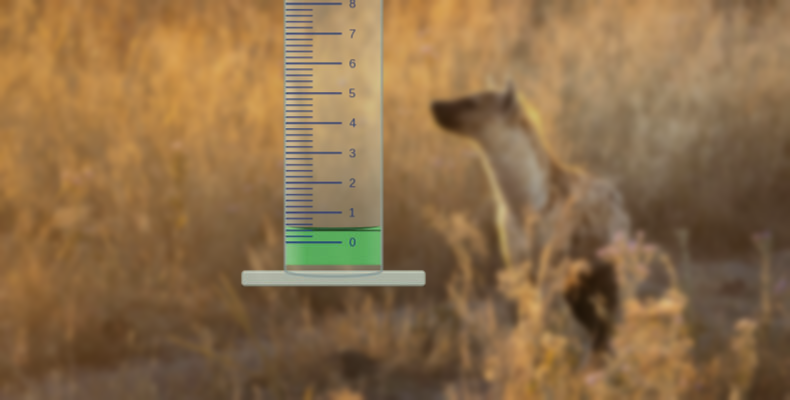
0.4; mL
